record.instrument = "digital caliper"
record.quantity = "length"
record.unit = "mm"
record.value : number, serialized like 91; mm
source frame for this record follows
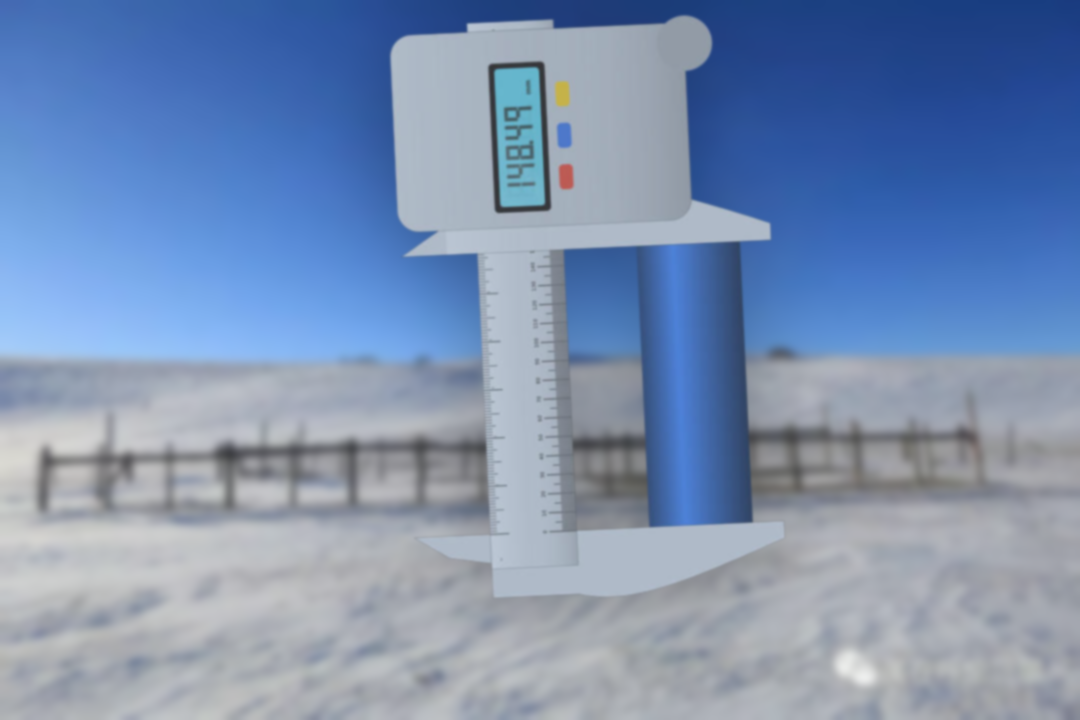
148.49; mm
